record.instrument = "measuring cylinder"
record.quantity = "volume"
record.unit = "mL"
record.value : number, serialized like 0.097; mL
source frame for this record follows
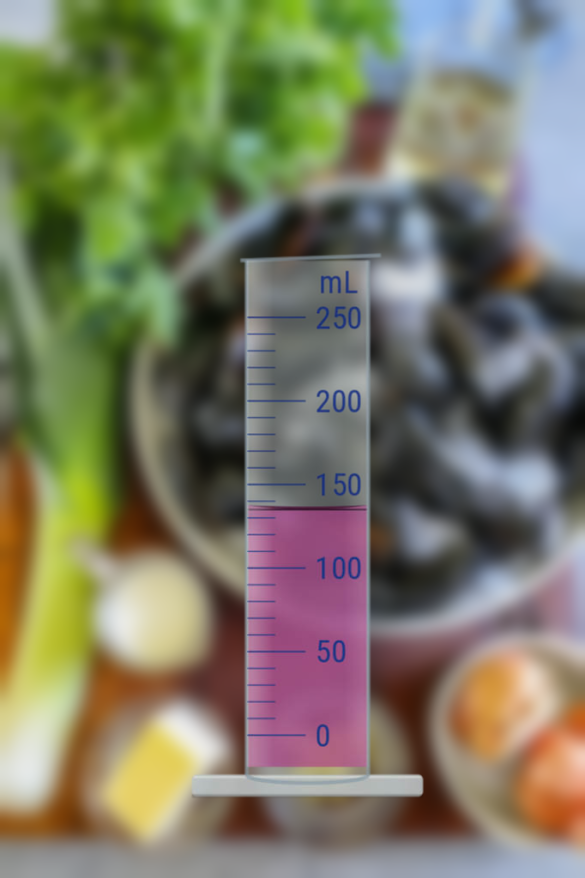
135; mL
